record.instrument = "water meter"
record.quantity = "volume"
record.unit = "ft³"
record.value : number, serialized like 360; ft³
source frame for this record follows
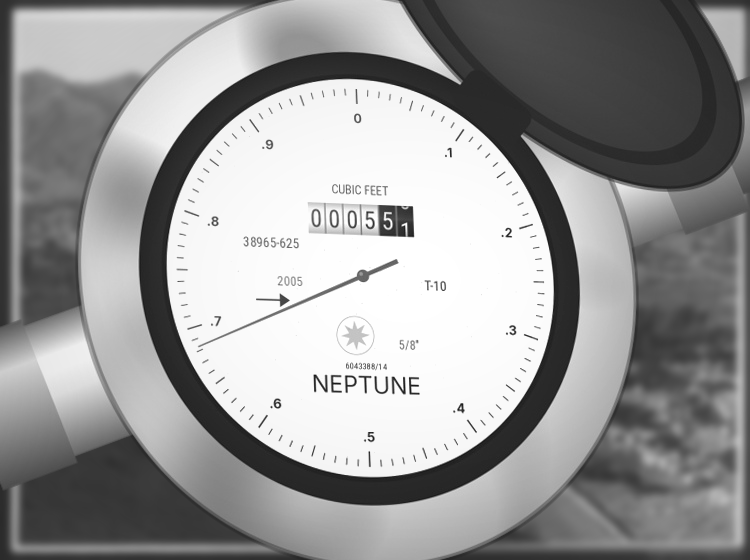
550.68; ft³
